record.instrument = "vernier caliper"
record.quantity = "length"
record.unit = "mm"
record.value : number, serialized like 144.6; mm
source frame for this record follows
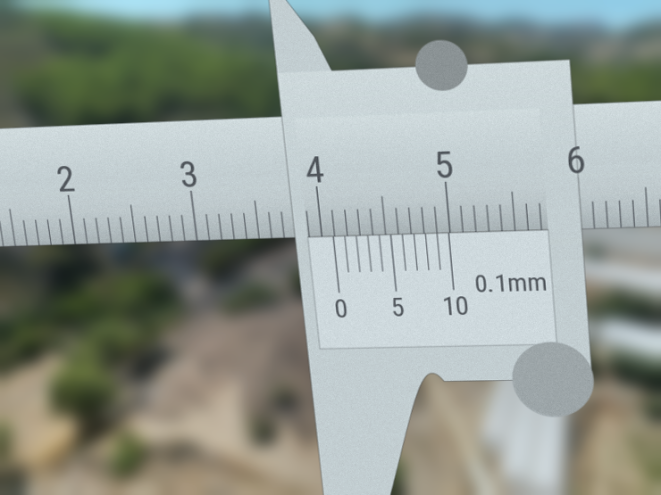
40.9; mm
